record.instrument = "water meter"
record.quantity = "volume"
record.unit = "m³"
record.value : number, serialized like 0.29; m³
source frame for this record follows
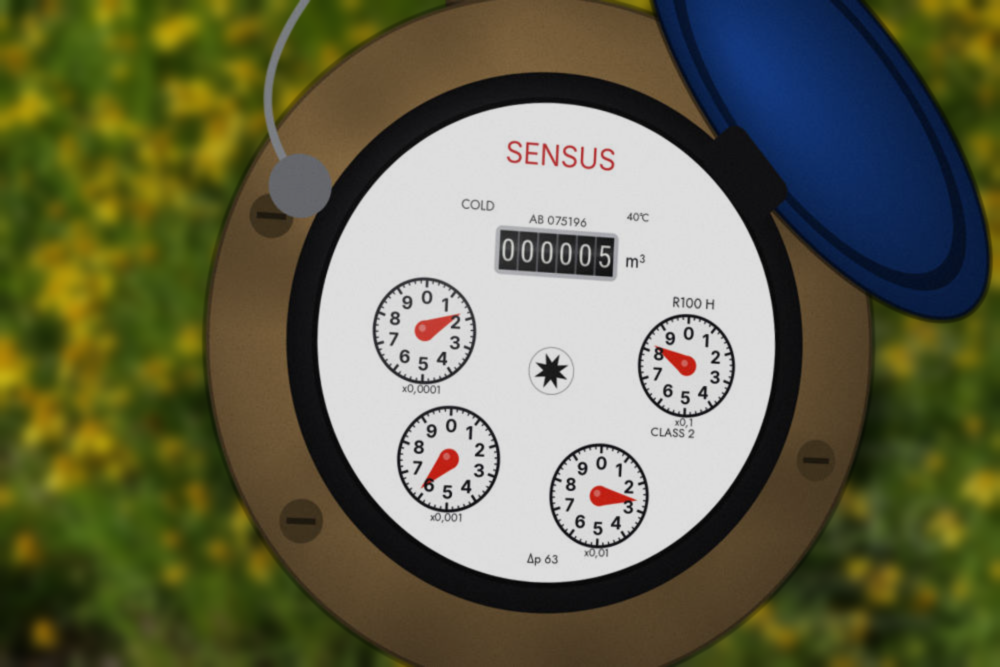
5.8261; m³
